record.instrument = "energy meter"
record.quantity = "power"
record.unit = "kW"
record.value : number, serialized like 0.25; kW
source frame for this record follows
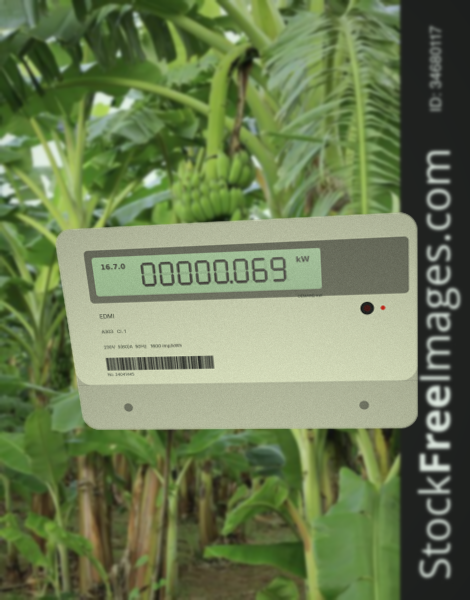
0.069; kW
